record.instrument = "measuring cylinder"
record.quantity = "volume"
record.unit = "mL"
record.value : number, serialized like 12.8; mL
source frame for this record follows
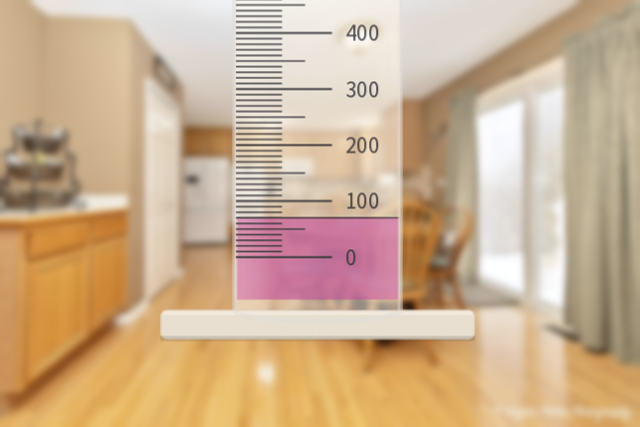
70; mL
